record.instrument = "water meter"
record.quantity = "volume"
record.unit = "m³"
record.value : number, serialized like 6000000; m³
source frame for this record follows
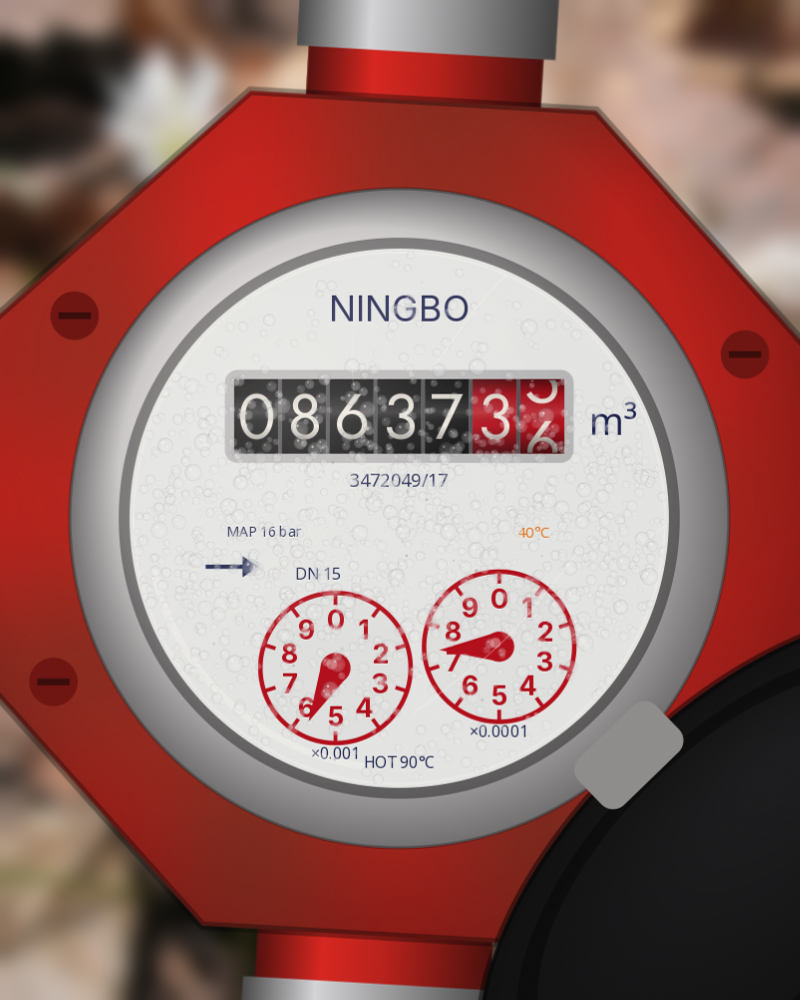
8637.3557; m³
